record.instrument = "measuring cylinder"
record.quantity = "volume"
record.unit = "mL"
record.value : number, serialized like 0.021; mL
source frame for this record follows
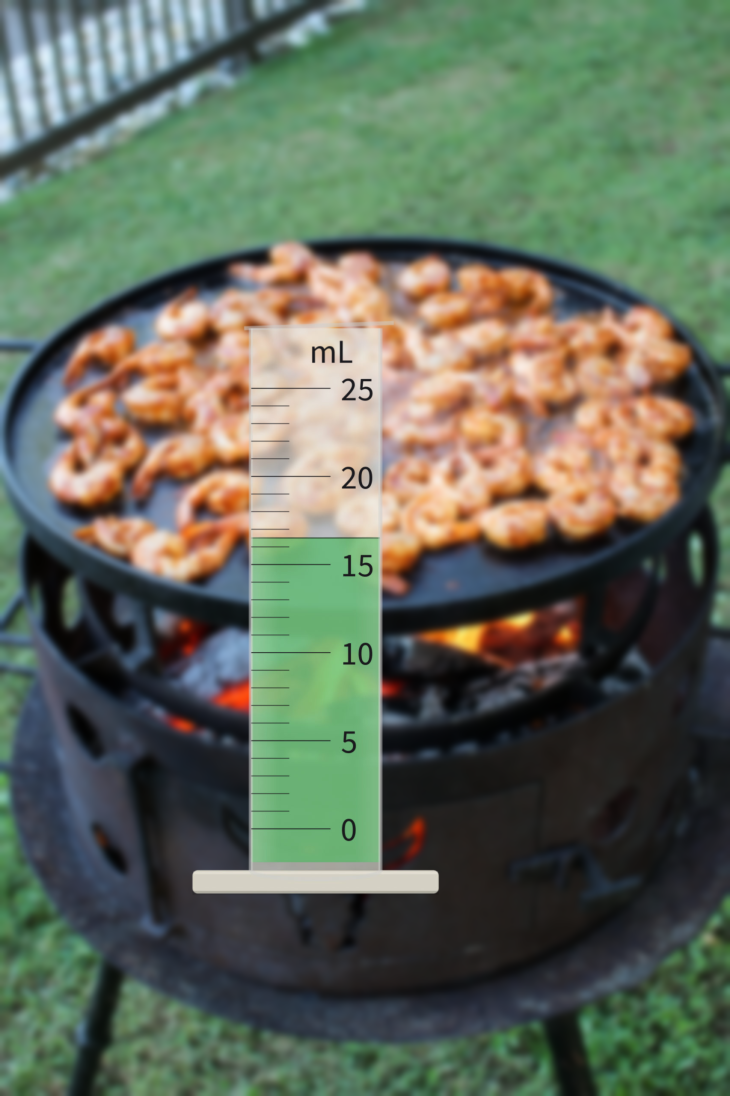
16.5; mL
